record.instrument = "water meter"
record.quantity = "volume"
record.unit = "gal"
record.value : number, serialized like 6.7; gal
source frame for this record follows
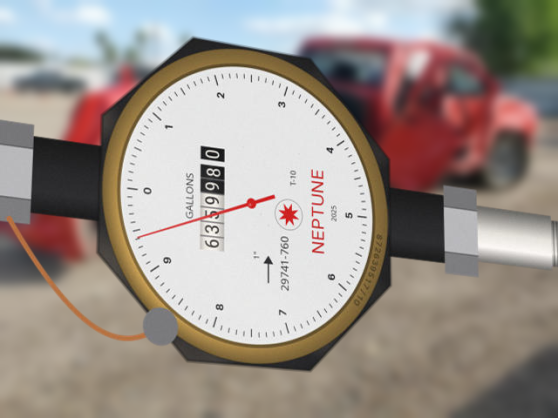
6359979.4; gal
